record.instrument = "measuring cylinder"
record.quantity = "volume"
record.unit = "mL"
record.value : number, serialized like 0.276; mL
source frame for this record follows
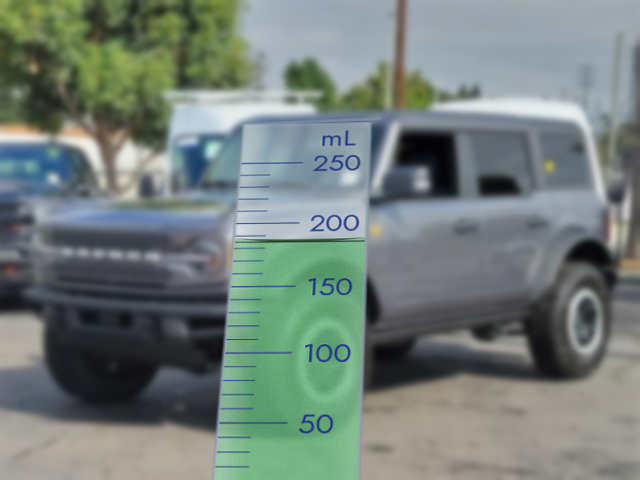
185; mL
